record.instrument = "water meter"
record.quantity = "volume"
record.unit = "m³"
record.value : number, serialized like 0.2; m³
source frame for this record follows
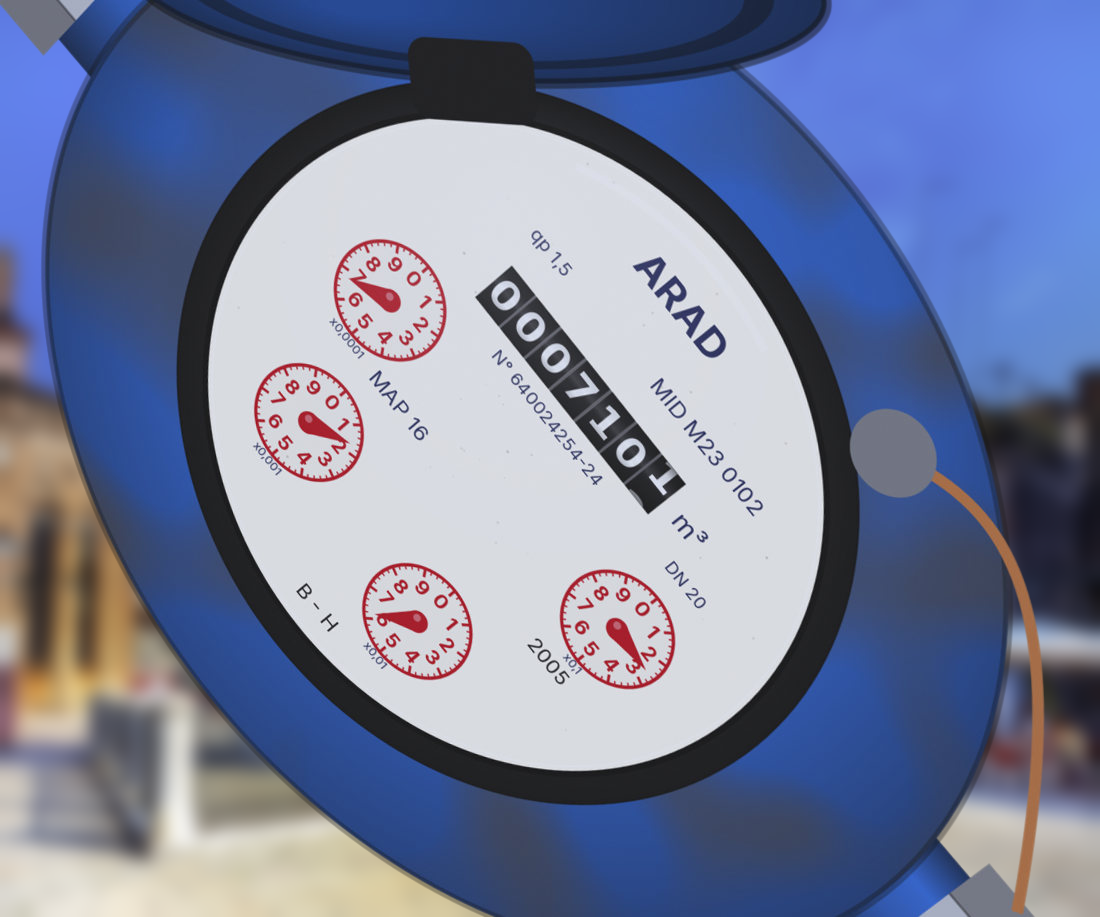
7101.2616; m³
